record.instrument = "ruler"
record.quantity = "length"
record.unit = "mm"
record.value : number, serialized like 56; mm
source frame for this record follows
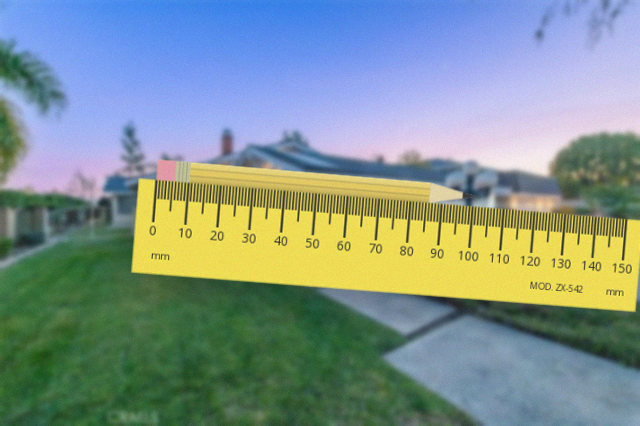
100; mm
